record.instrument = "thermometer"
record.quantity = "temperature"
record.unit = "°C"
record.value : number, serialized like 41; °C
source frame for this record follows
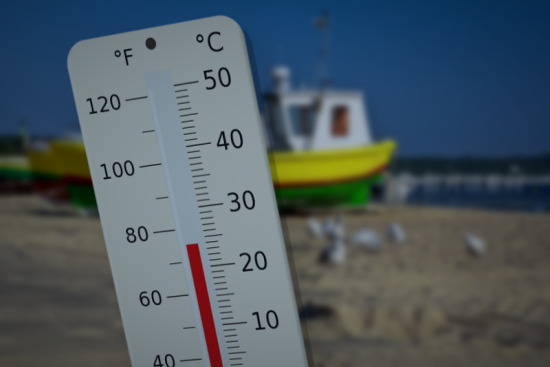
24; °C
